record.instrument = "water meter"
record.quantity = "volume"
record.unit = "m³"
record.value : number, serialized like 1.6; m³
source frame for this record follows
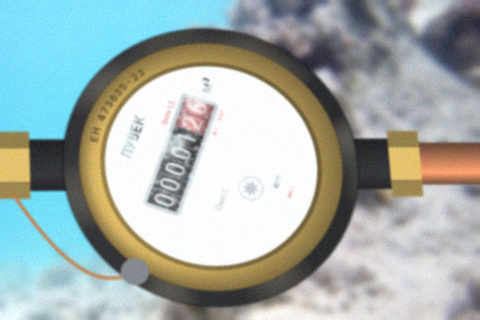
1.26; m³
